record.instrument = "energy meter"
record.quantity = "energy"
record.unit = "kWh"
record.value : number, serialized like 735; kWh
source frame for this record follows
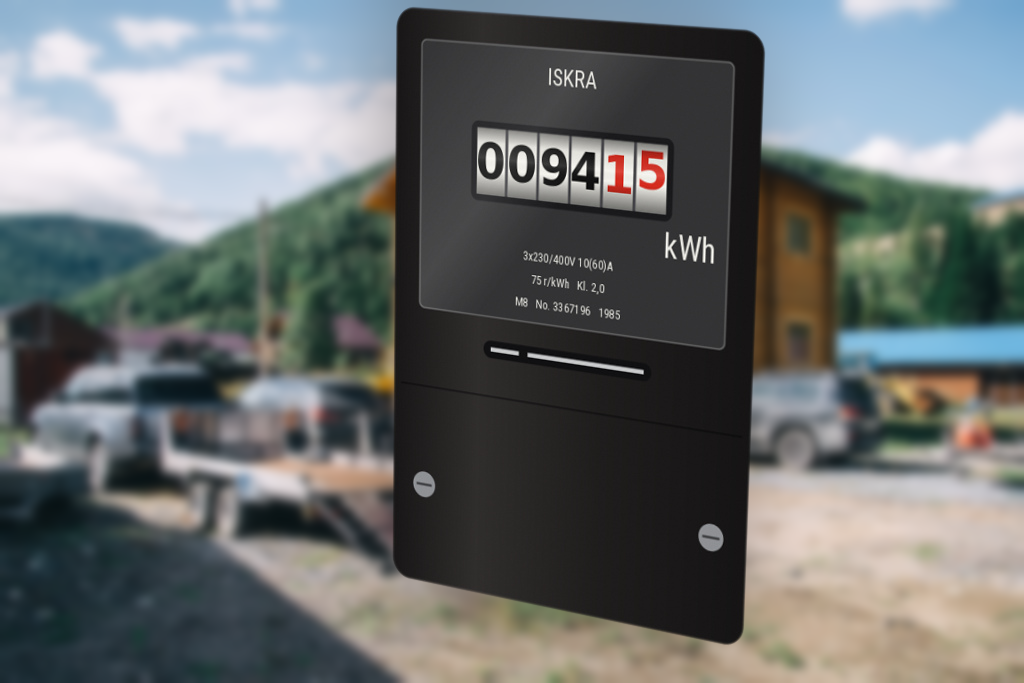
94.15; kWh
